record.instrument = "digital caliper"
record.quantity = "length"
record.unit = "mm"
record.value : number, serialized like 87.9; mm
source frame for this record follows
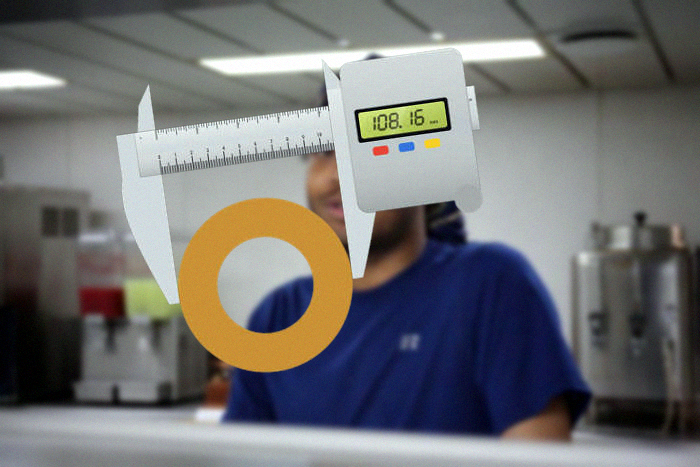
108.16; mm
